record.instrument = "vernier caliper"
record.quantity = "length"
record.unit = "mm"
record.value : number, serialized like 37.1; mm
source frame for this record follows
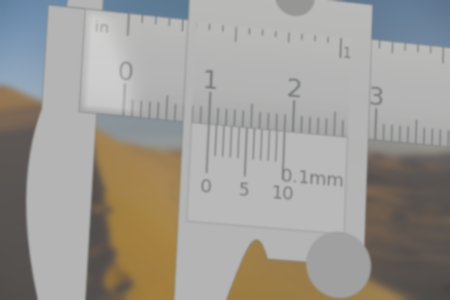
10.0; mm
